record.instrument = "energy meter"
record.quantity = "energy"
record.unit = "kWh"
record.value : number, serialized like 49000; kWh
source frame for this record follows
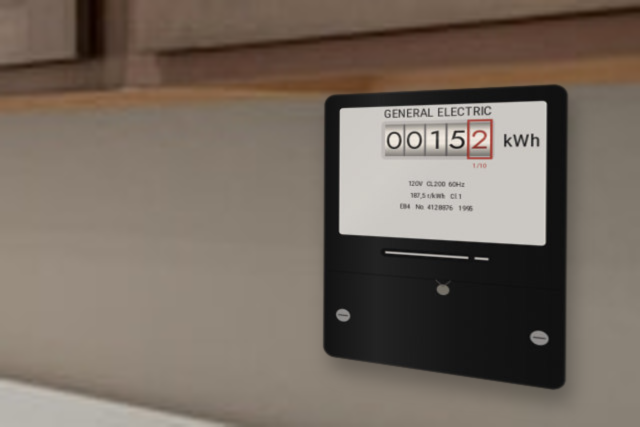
15.2; kWh
